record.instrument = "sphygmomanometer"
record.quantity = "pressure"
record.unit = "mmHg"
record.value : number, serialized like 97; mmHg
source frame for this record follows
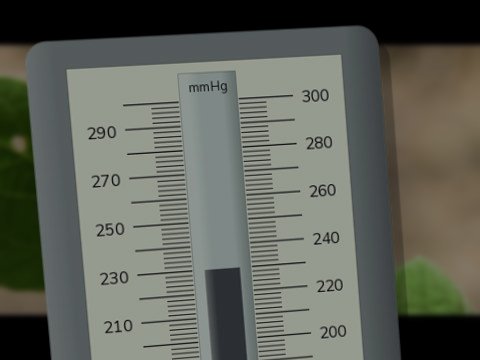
230; mmHg
